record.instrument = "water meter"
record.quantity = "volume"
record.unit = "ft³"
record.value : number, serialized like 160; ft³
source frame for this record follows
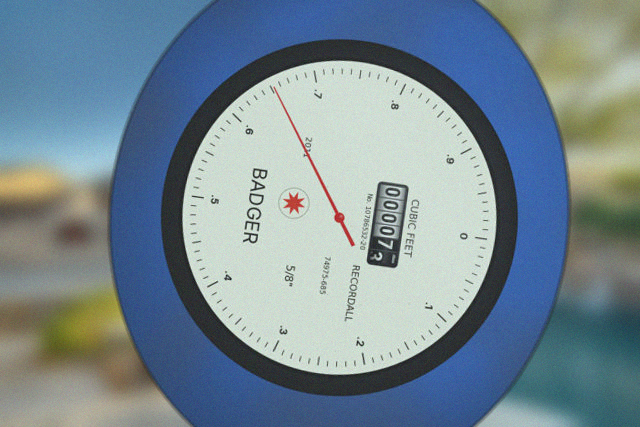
72.65; ft³
